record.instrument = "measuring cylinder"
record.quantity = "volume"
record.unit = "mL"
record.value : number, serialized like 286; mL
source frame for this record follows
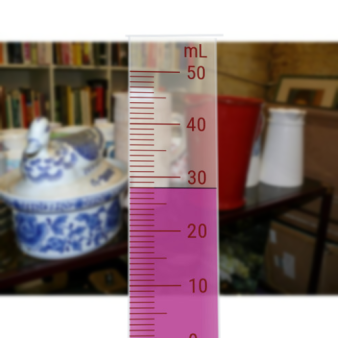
28; mL
